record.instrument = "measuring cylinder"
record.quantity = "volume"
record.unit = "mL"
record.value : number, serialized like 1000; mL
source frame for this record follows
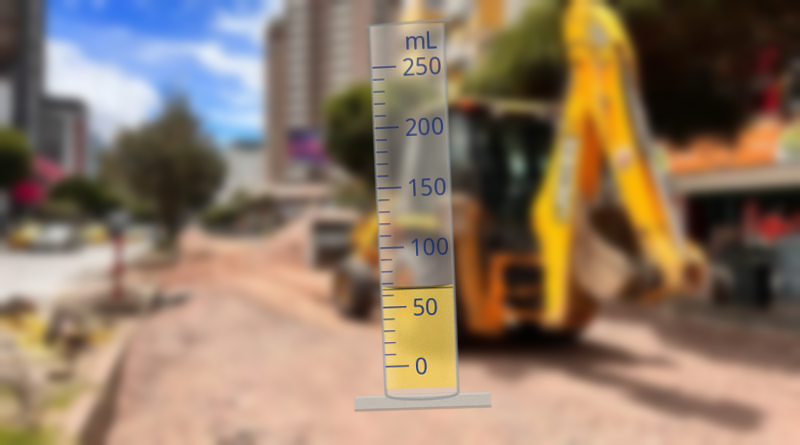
65; mL
